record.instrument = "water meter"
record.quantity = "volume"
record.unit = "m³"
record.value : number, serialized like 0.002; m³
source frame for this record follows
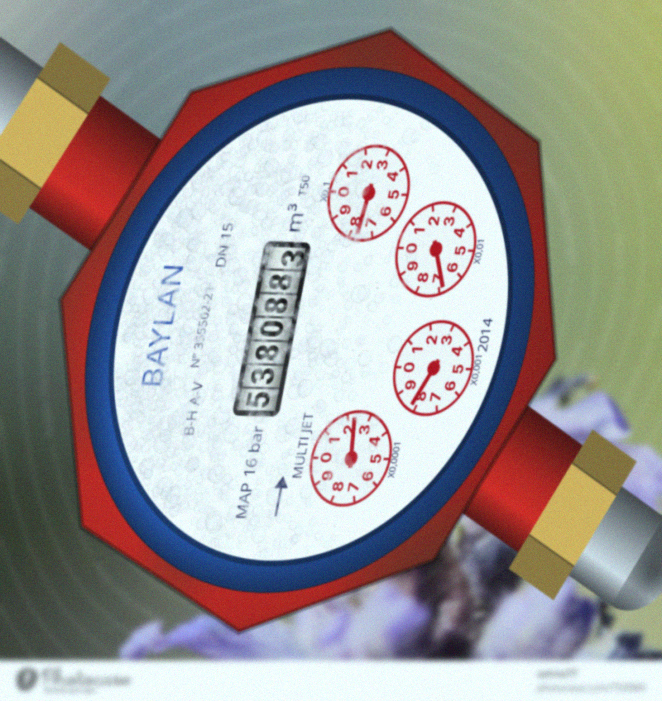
5380882.7682; m³
